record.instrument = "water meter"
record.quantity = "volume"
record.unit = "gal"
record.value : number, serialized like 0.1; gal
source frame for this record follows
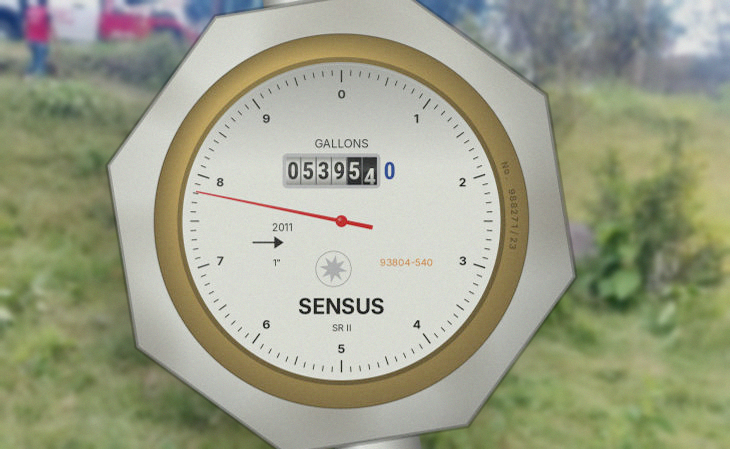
539537.8; gal
